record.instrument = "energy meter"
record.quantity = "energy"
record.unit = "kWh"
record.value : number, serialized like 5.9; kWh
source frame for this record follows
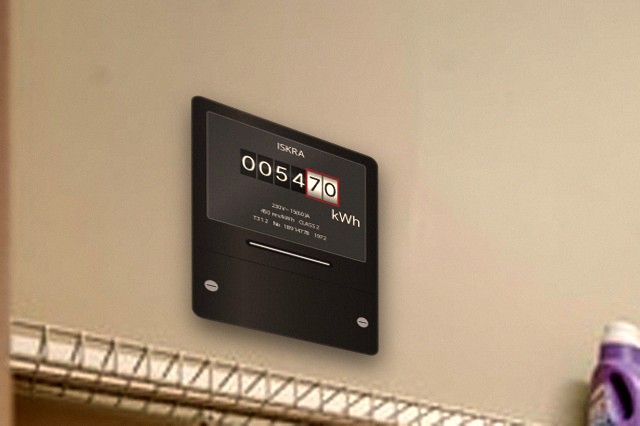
54.70; kWh
